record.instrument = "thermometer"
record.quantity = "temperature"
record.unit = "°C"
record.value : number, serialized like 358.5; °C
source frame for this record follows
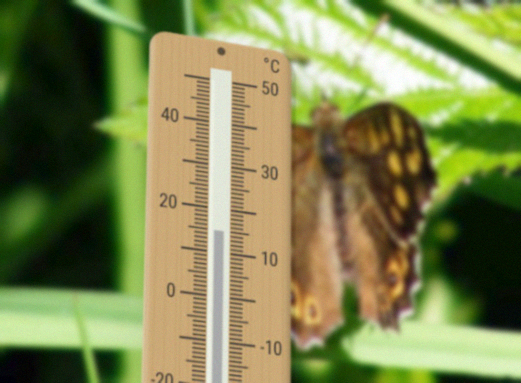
15; °C
